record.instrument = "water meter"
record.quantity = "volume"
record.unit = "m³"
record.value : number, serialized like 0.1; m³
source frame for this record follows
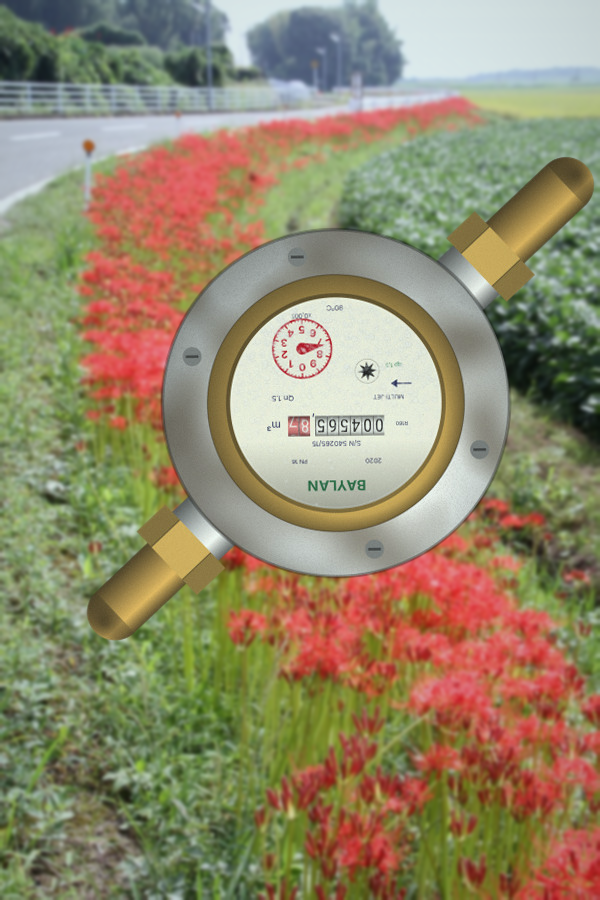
4565.867; m³
